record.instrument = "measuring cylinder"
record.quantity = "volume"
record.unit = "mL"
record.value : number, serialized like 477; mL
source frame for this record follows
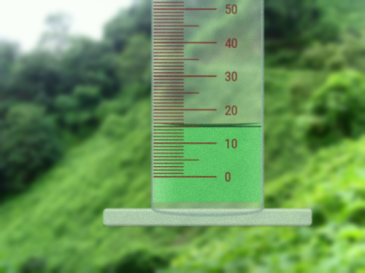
15; mL
